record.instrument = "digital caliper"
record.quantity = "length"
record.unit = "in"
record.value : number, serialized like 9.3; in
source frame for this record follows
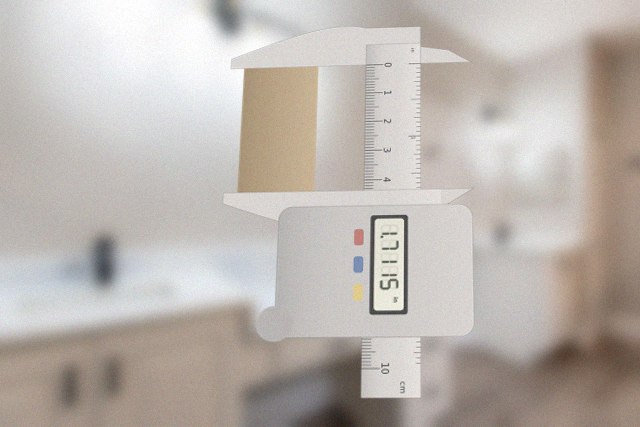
1.7115; in
